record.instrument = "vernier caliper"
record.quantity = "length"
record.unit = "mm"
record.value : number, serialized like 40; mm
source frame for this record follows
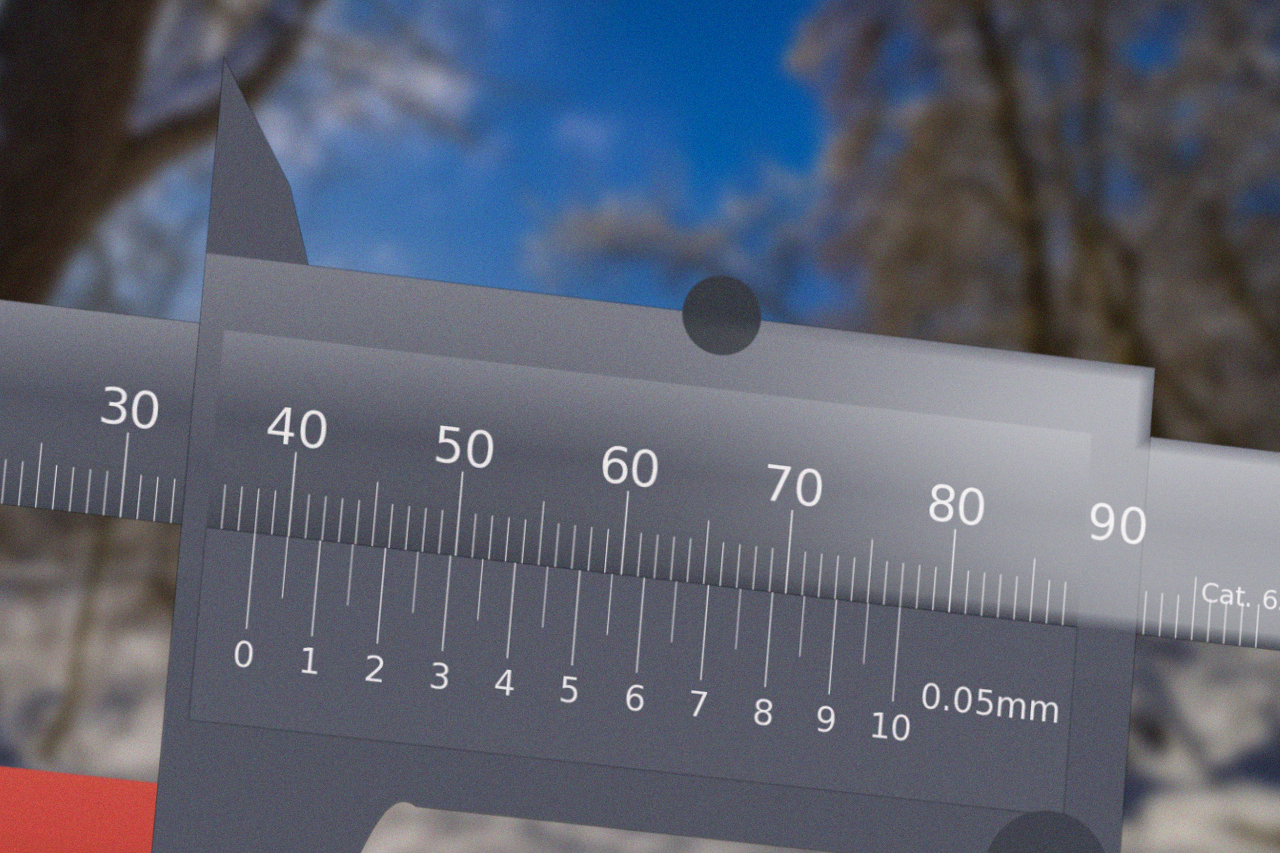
38.0; mm
